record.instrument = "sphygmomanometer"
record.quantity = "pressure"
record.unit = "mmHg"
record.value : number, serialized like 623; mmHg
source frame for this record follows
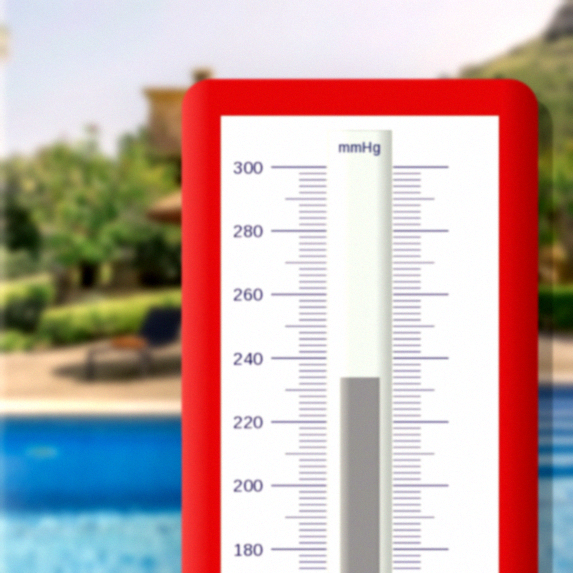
234; mmHg
